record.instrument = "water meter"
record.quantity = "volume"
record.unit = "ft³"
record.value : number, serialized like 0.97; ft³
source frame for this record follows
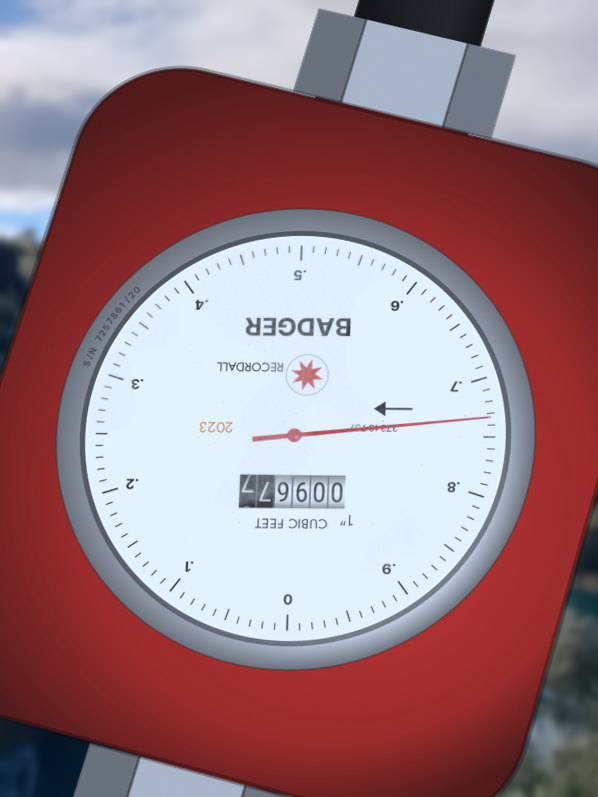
9676.73; ft³
